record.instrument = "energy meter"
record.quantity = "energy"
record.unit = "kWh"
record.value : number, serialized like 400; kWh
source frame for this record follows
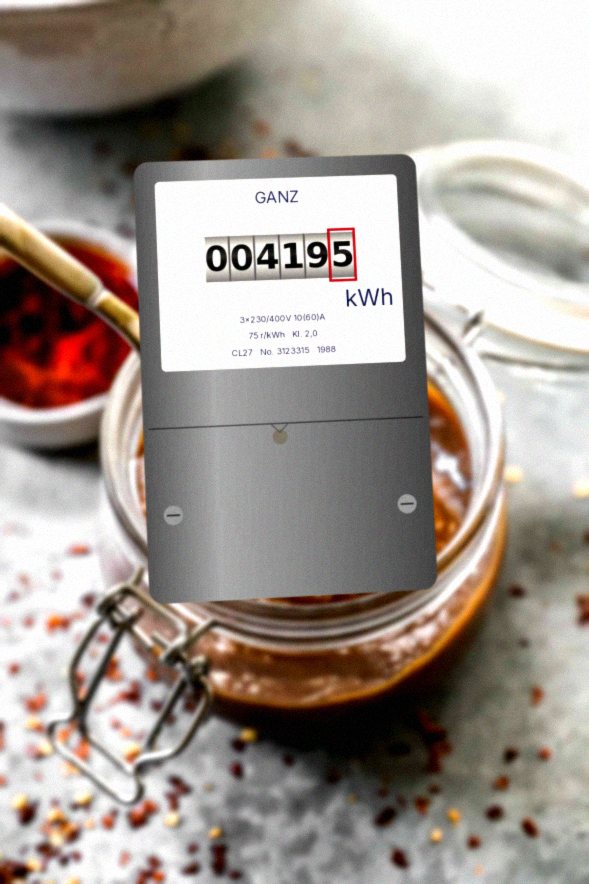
419.5; kWh
